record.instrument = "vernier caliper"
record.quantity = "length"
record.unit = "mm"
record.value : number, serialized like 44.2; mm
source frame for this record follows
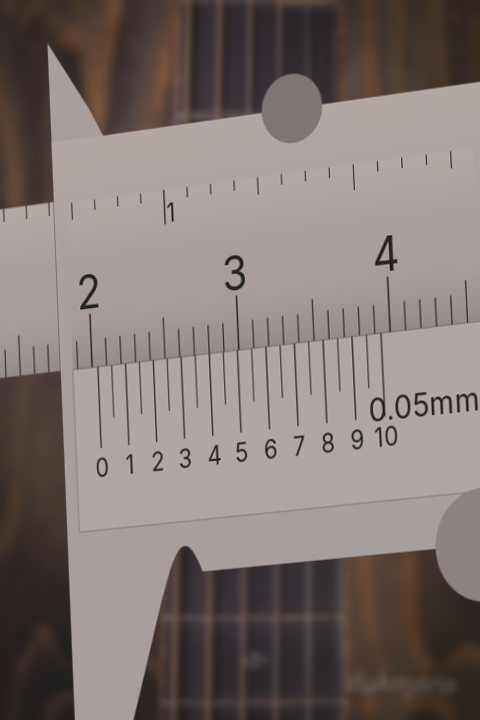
20.4; mm
